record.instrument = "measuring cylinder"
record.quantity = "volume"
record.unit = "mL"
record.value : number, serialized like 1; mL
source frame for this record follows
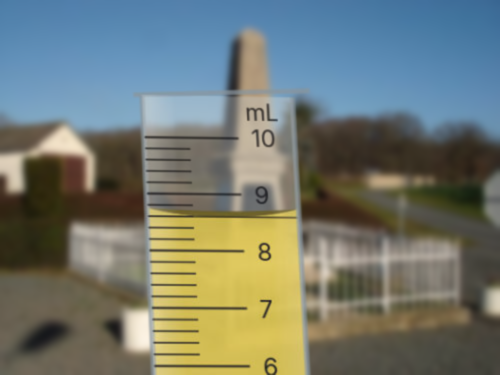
8.6; mL
